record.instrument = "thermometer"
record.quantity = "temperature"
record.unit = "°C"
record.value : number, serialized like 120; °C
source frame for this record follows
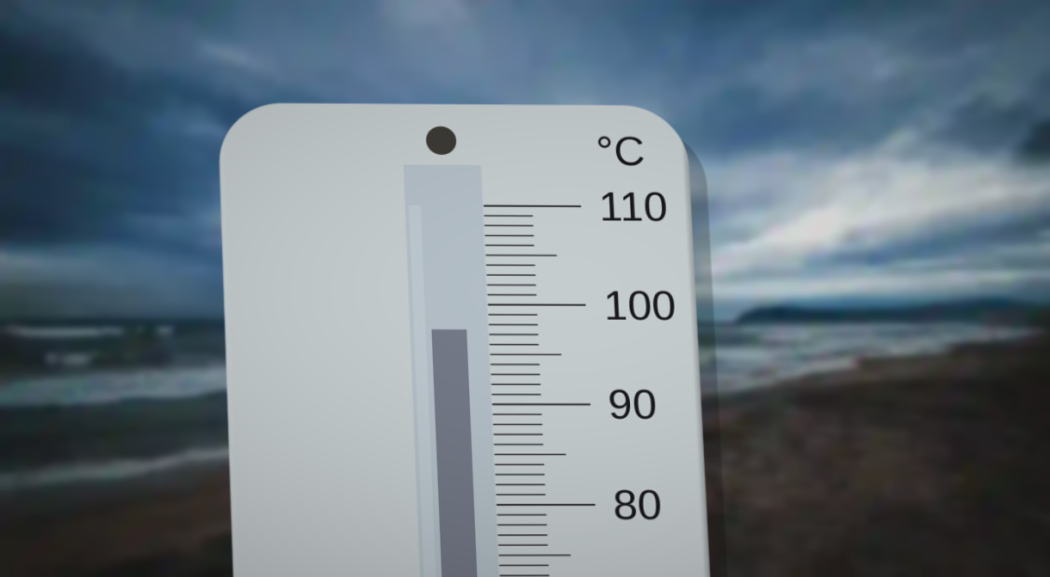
97.5; °C
